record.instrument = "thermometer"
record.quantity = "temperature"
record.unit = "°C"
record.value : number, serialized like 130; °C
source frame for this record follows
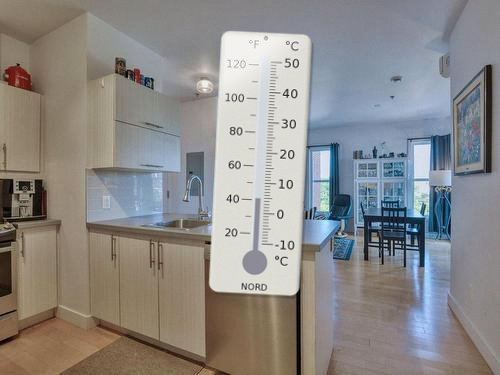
5; °C
